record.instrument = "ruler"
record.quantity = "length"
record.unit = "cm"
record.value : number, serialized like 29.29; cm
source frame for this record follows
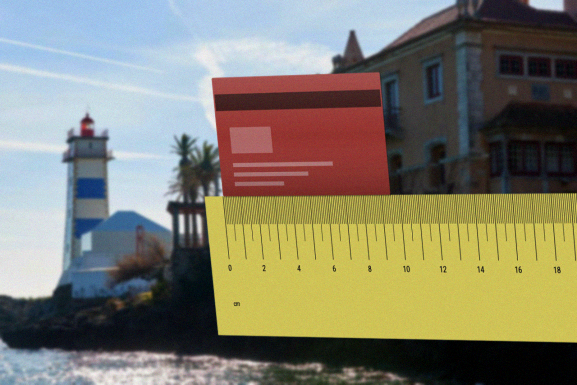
9.5; cm
